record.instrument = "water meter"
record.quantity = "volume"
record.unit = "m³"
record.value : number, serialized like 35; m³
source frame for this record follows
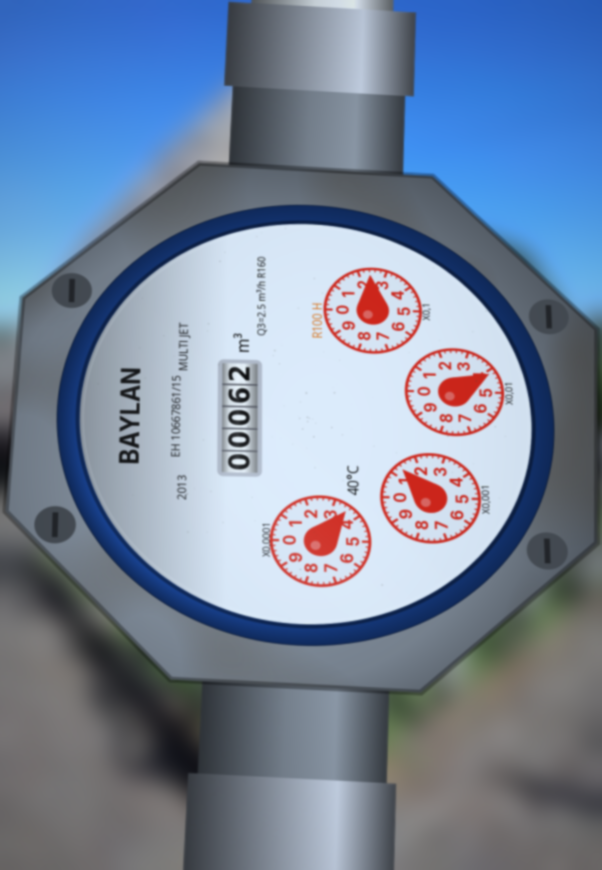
62.2413; m³
